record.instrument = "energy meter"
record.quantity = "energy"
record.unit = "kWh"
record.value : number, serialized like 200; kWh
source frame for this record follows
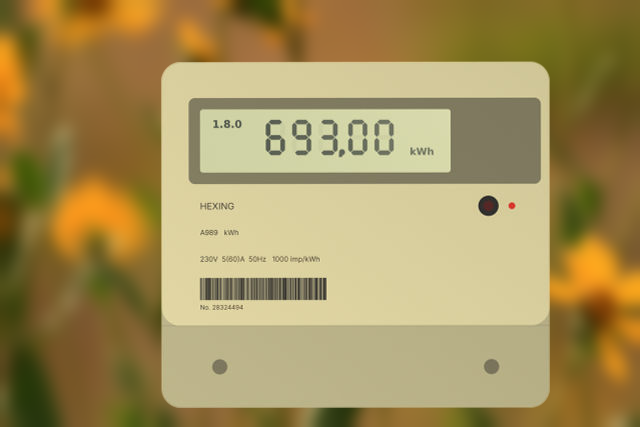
693.00; kWh
